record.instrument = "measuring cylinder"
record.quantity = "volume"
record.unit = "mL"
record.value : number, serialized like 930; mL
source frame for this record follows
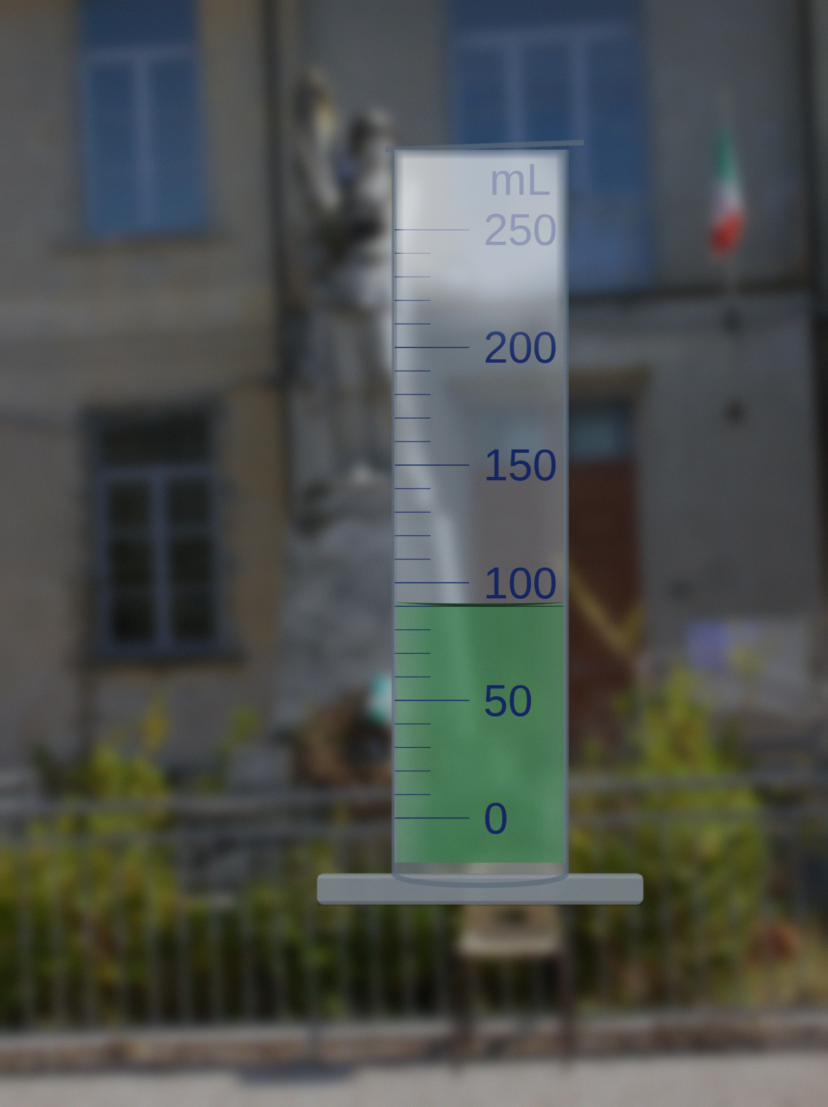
90; mL
